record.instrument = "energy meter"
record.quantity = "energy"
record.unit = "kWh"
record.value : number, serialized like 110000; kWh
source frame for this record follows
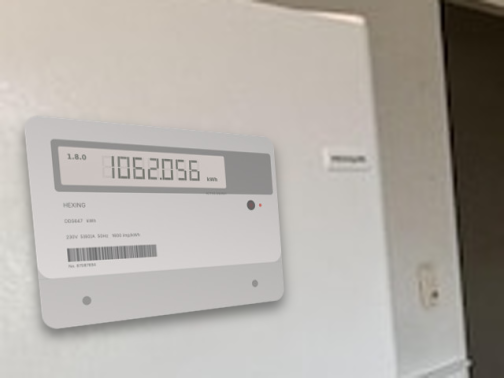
1062.056; kWh
